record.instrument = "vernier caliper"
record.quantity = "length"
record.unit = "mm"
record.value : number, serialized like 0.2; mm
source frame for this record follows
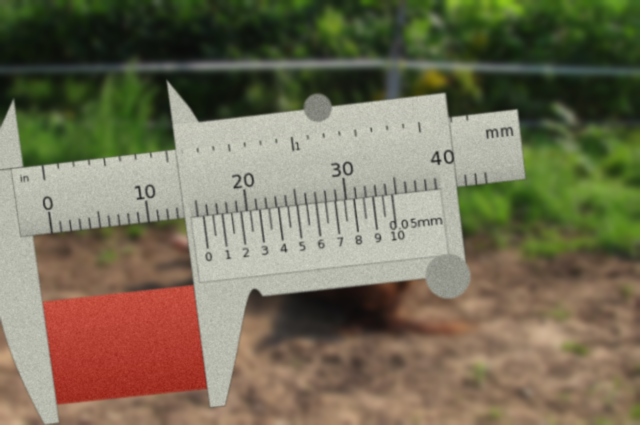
15.6; mm
